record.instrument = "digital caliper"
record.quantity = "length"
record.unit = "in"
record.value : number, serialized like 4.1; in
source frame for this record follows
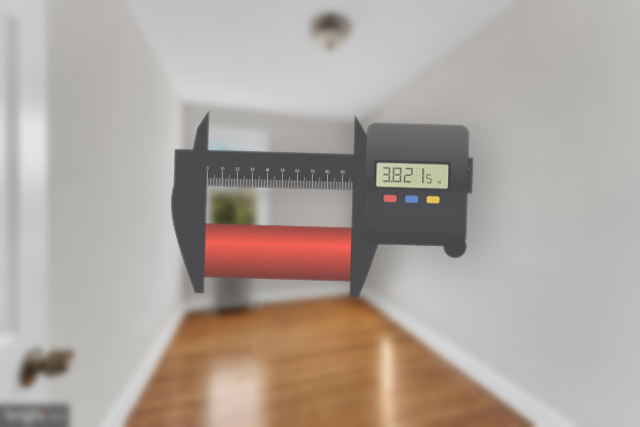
3.8215; in
